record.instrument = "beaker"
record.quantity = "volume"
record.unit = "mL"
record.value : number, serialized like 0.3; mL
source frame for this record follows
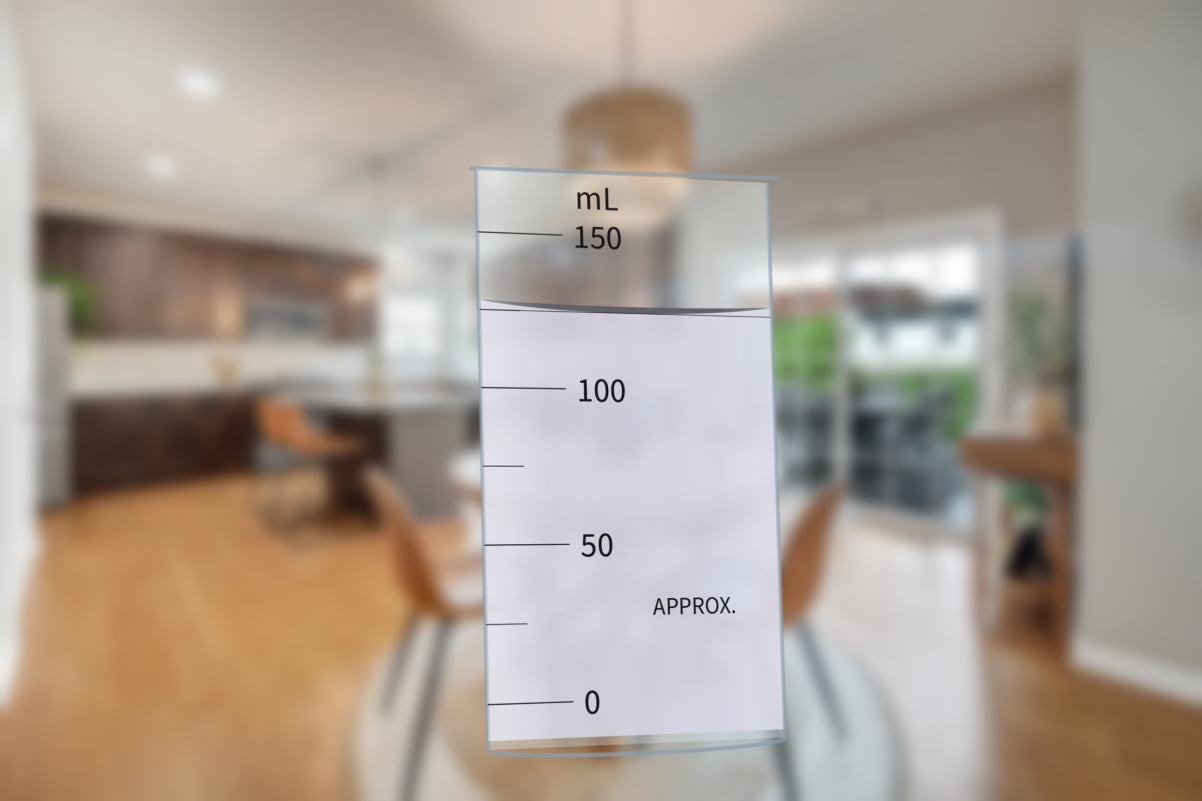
125; mL
